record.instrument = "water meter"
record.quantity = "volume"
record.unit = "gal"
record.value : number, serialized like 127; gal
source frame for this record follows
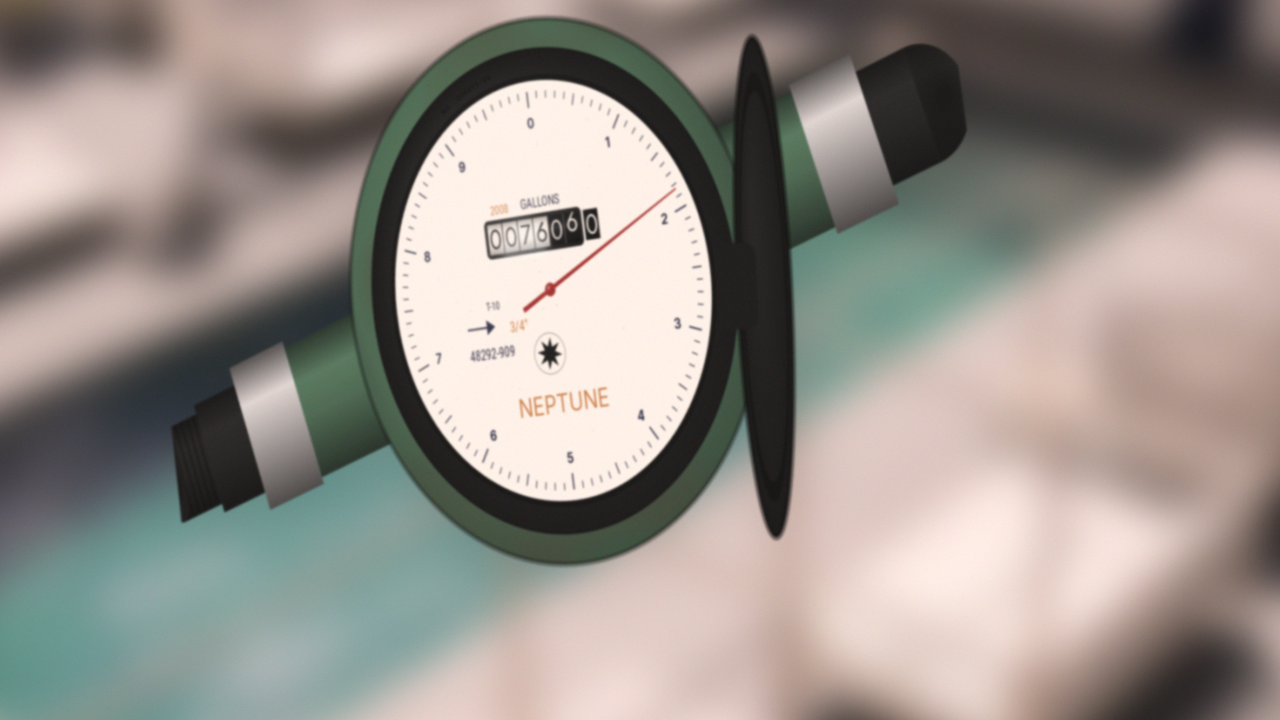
76061.8; gal
